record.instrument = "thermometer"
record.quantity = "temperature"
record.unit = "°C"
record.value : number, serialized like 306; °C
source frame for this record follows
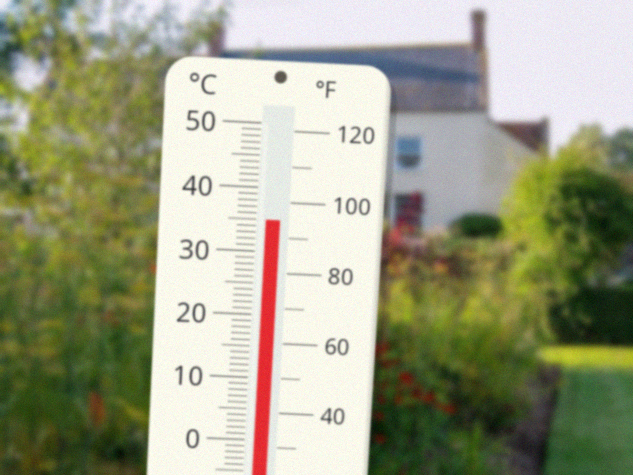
35; °C
